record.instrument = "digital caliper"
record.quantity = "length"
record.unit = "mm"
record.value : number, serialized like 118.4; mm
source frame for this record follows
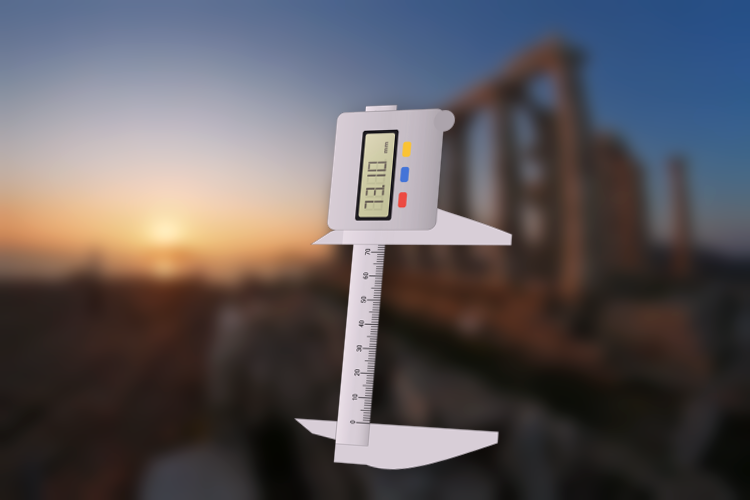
73.10; mm
